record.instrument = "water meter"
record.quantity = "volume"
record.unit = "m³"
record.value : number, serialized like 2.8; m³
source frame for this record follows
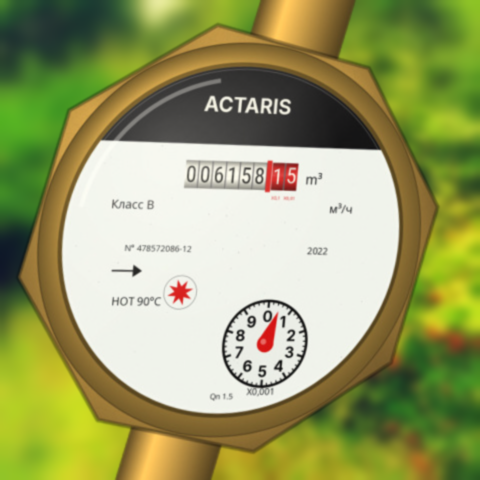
6158.150; m³
